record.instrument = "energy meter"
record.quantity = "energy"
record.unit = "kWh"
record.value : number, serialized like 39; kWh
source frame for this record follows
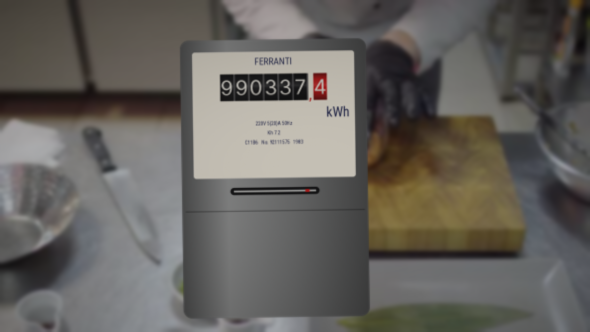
990337.4; kWh
